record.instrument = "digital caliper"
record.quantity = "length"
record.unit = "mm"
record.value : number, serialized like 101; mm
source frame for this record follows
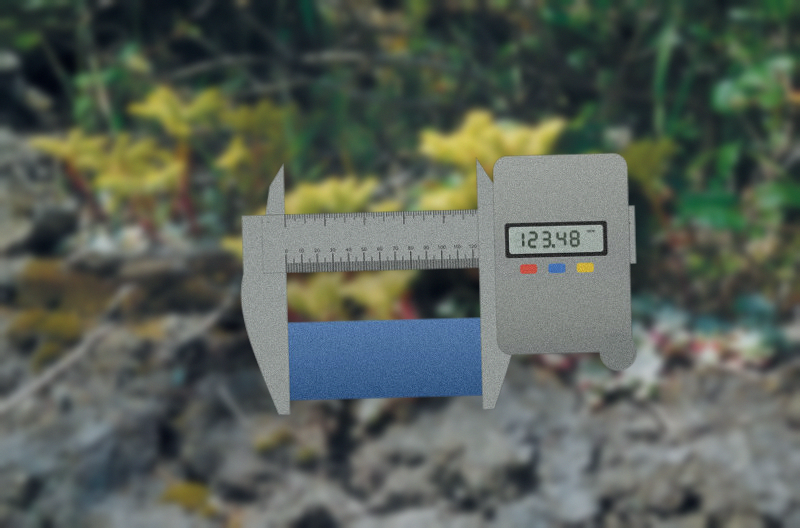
123.48; mm
